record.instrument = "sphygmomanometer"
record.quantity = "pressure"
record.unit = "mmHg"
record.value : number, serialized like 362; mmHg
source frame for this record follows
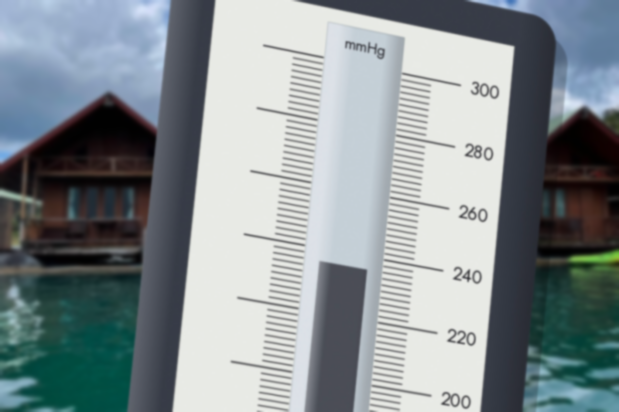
236; mmHg
